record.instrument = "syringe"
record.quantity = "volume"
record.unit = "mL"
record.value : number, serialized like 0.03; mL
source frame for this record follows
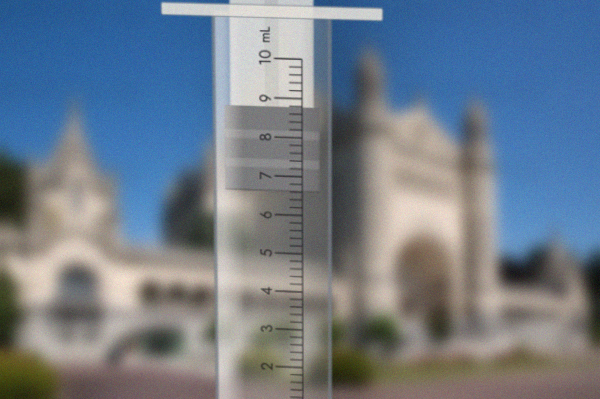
6.6; mL
